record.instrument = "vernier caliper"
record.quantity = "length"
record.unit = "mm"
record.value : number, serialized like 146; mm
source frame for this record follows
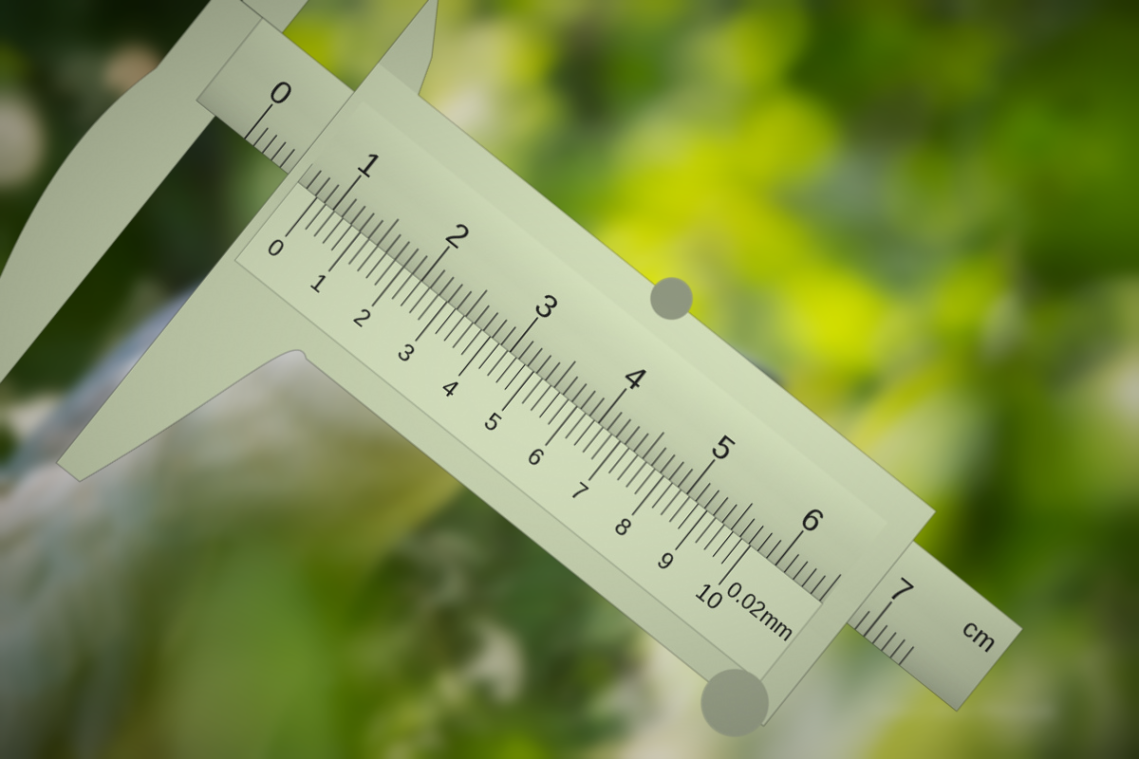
8.2; mm
